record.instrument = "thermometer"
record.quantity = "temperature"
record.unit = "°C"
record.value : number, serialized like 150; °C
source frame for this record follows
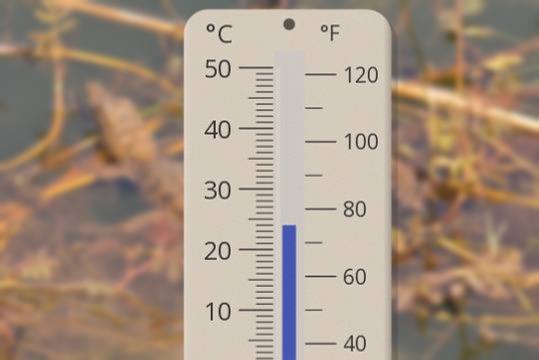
24; °C
